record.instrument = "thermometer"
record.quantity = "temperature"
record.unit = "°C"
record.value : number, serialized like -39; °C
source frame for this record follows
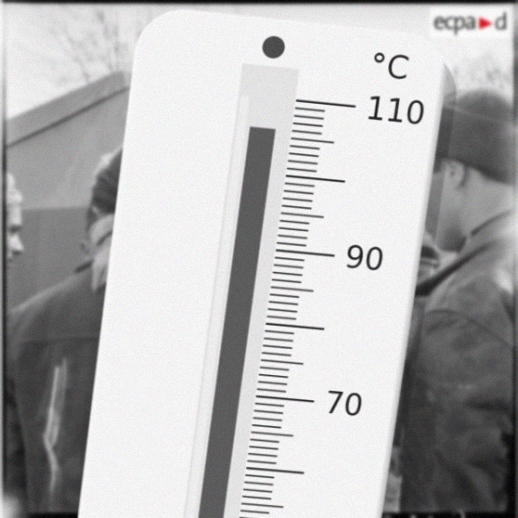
106; °C
